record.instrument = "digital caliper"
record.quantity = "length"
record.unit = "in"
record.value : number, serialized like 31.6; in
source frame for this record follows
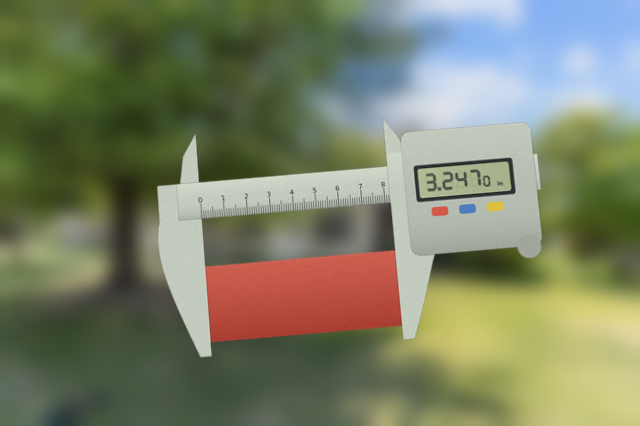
3.2470; in
